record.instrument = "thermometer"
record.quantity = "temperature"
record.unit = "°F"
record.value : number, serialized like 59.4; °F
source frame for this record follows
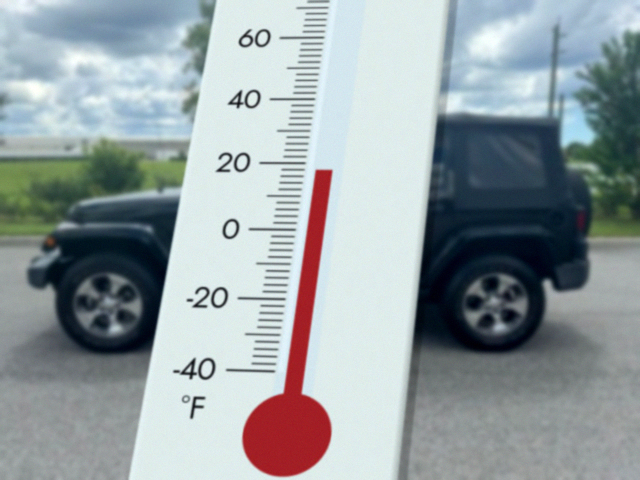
18; °F
